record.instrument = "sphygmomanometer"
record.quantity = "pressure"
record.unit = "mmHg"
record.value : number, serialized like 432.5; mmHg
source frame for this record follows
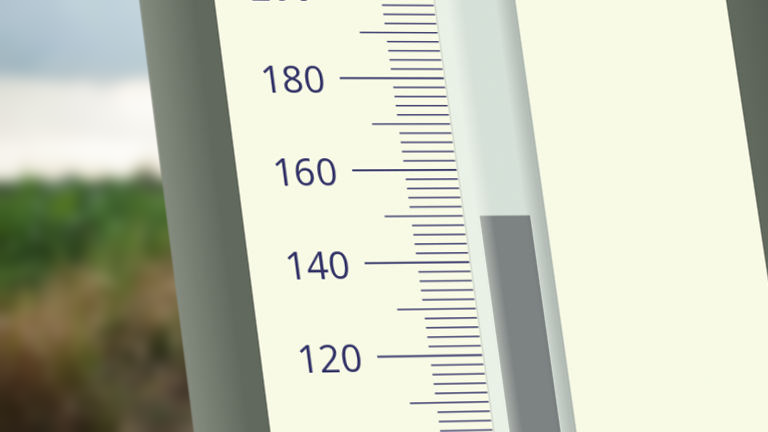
150; mmHg
